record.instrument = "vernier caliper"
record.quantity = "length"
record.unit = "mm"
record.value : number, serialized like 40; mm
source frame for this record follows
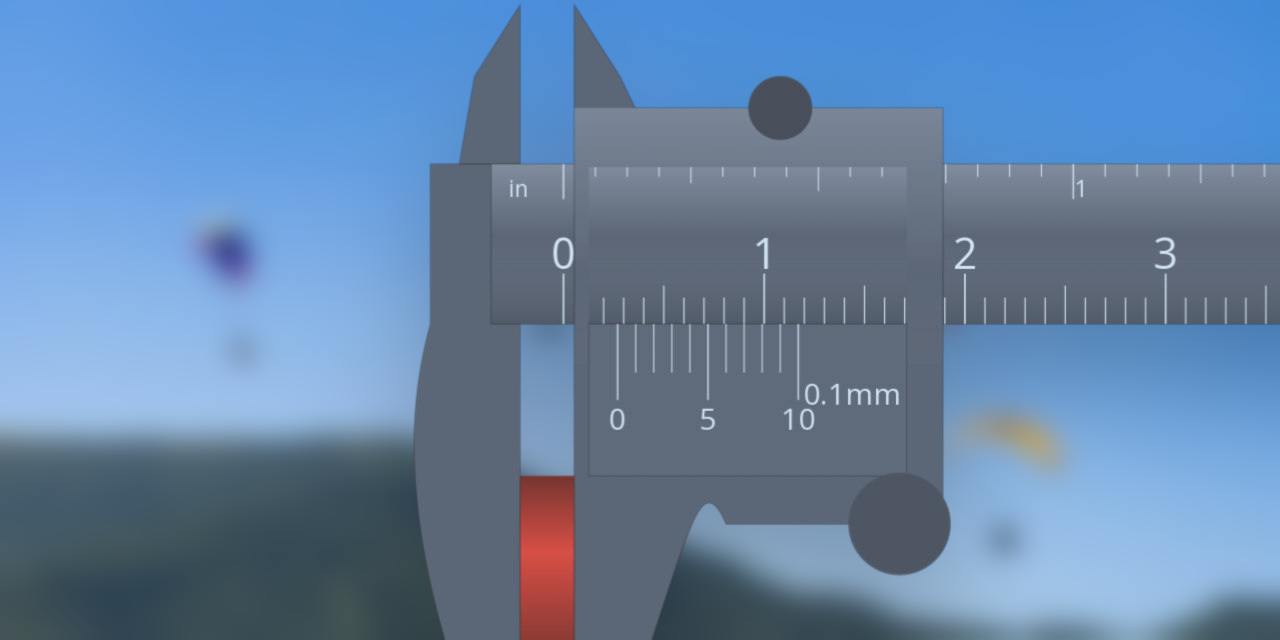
2.7; mm
